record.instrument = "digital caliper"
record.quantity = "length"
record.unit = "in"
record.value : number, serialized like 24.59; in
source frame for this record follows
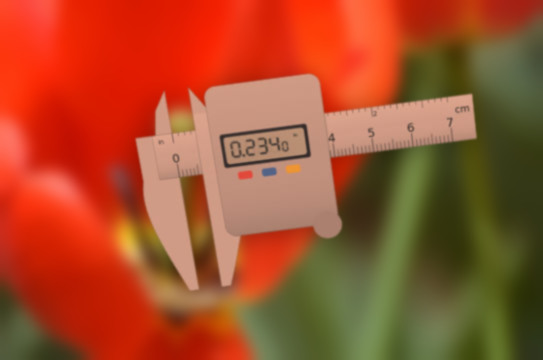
0.2340; in
